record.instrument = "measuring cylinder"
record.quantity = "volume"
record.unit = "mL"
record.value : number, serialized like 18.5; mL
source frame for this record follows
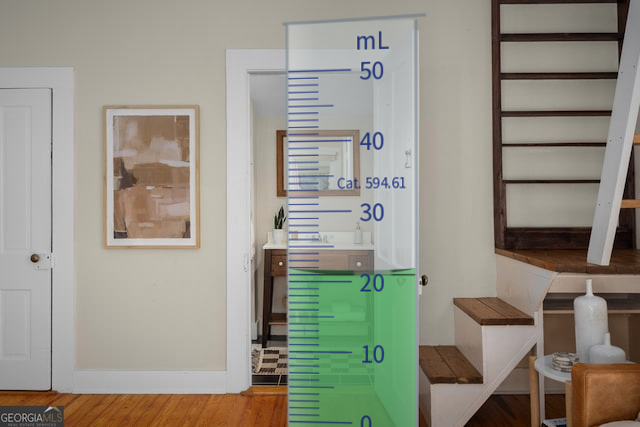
21; mL
